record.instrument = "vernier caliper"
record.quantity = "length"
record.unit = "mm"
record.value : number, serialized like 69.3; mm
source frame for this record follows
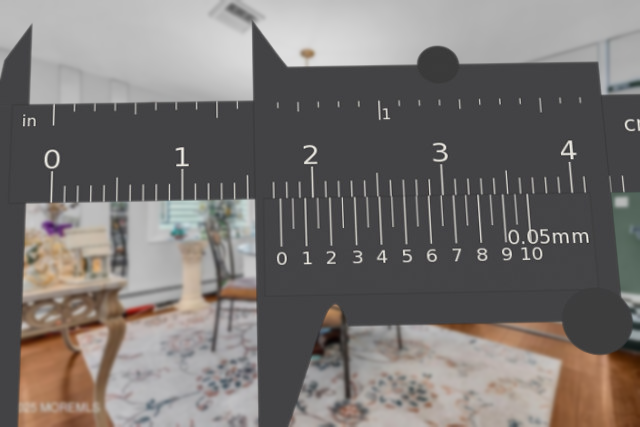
17.5; mm
